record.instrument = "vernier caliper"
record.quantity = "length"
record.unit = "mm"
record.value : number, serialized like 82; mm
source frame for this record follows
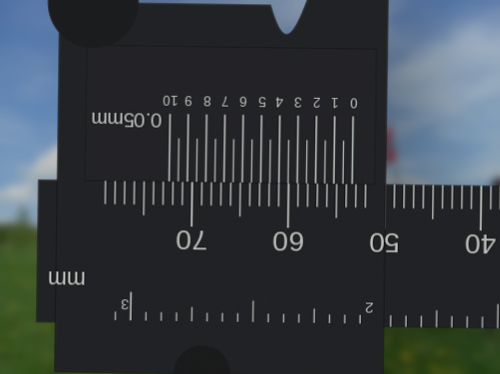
53.4; mm
